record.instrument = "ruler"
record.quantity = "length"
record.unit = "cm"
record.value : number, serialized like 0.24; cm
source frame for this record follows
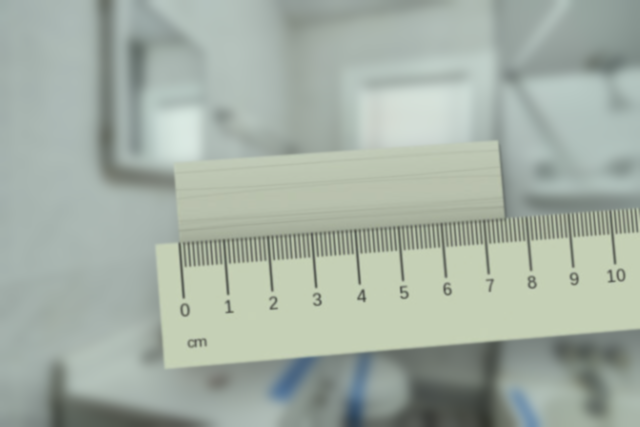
7.5; cm
